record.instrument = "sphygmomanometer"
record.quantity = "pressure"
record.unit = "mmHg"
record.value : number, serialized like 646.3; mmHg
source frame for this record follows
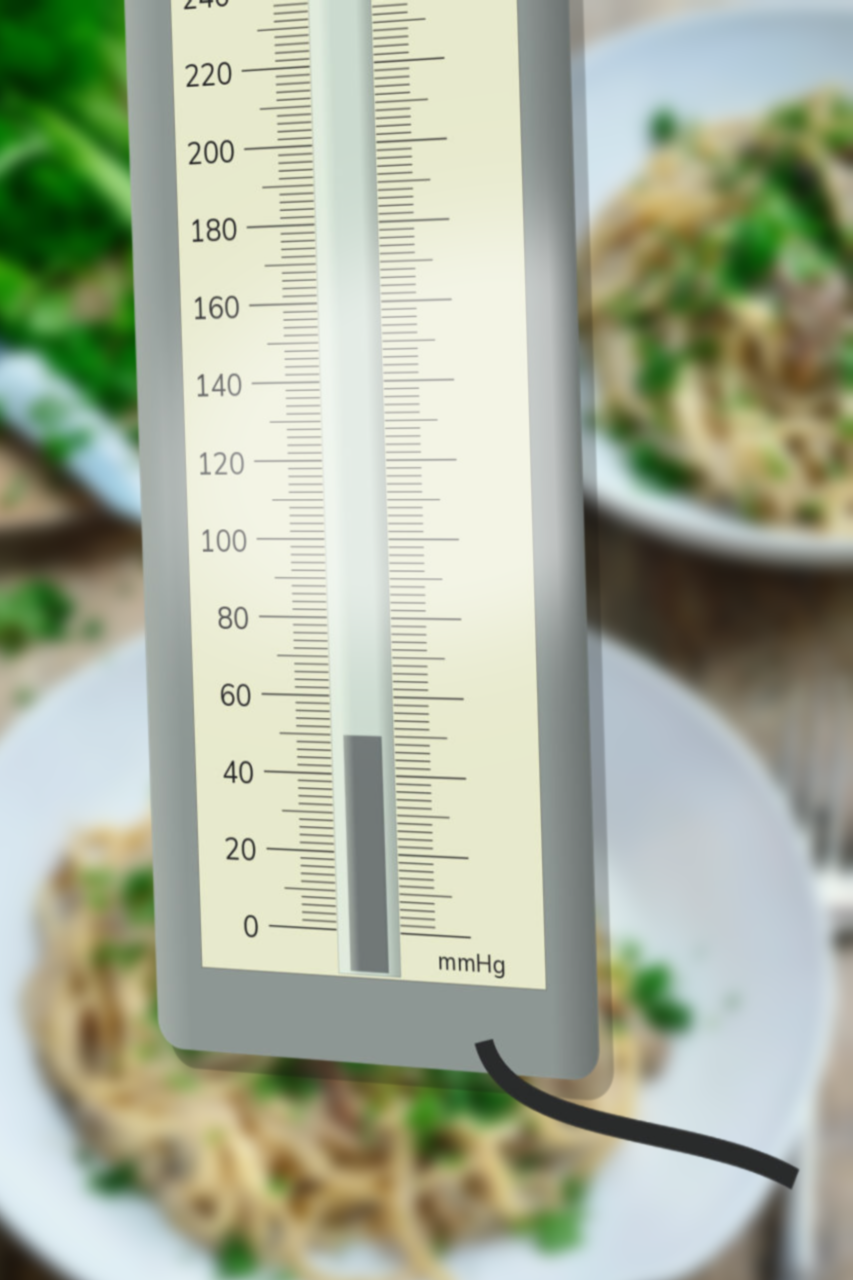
50; mmHg
